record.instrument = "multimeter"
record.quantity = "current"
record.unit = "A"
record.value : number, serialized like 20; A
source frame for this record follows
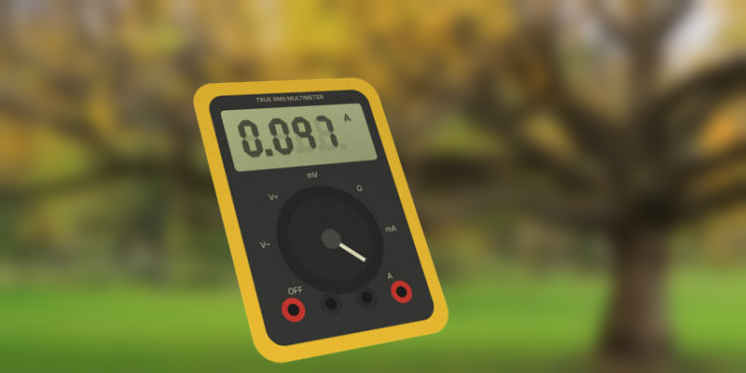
0.097; A
